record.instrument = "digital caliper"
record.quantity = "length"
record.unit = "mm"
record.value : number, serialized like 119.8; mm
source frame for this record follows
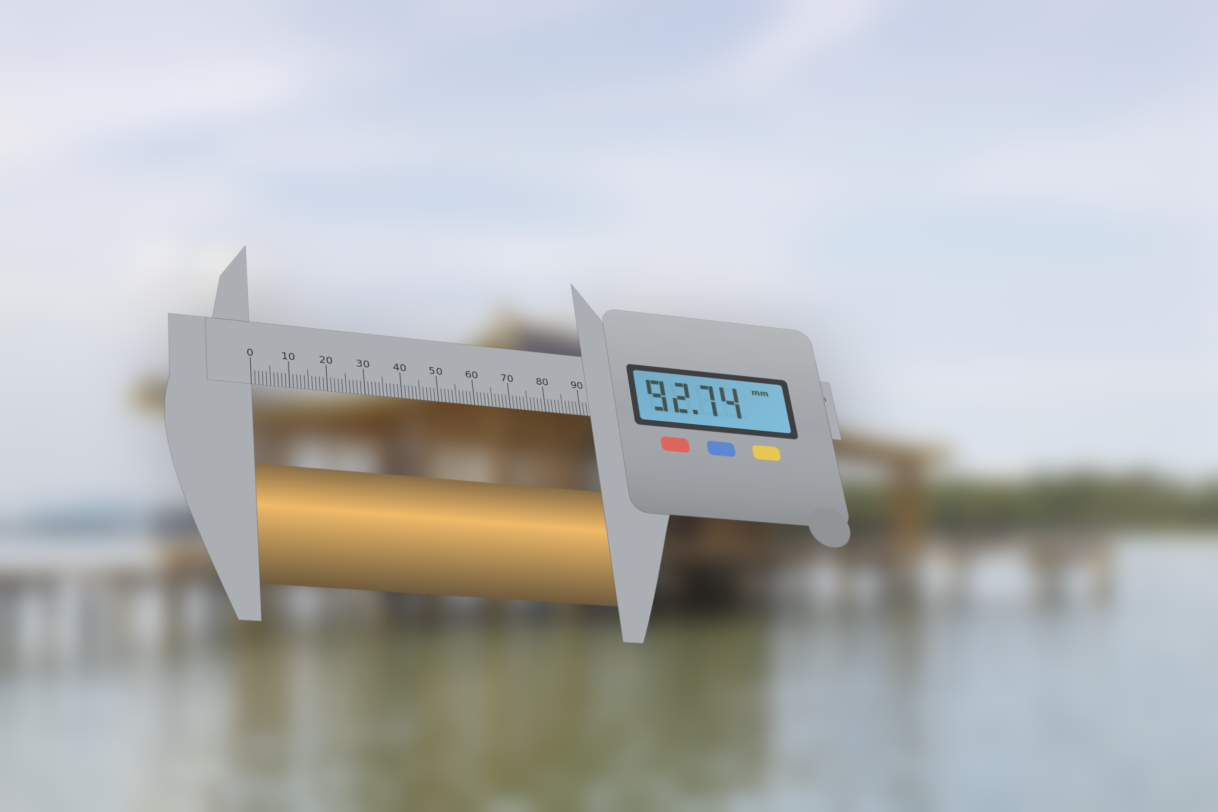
92.74; mm
